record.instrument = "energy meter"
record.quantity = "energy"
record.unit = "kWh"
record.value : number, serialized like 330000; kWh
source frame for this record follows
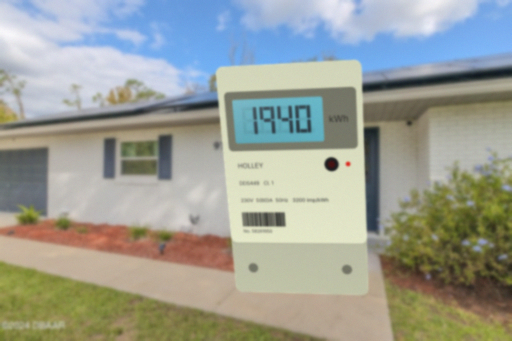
1940; kWh
